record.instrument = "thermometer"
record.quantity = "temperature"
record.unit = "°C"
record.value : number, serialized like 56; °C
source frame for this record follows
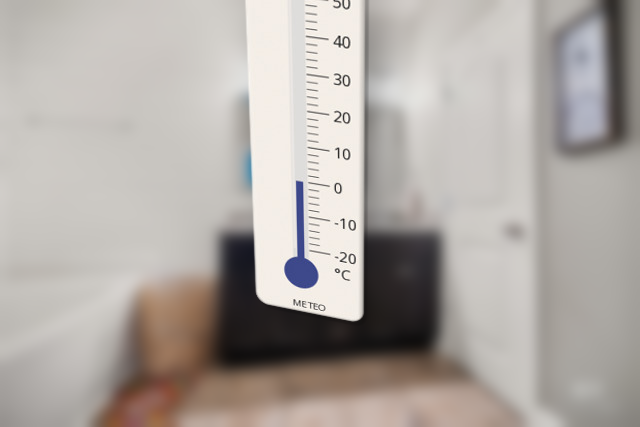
0; °C
